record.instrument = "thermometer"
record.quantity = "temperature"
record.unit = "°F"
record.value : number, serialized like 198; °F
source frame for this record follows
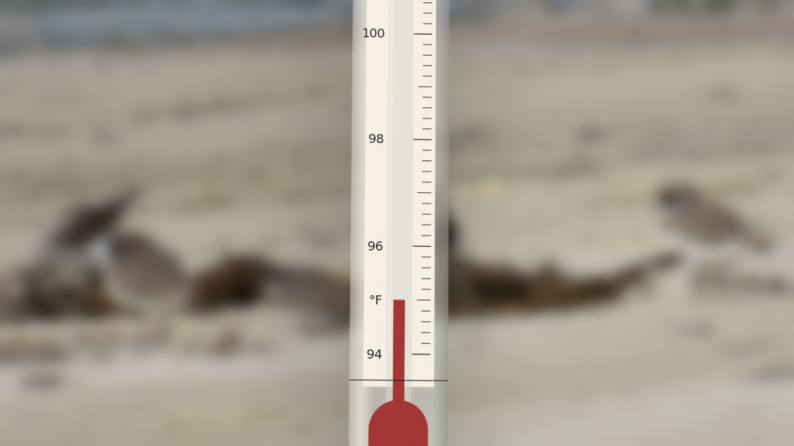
95; °F
